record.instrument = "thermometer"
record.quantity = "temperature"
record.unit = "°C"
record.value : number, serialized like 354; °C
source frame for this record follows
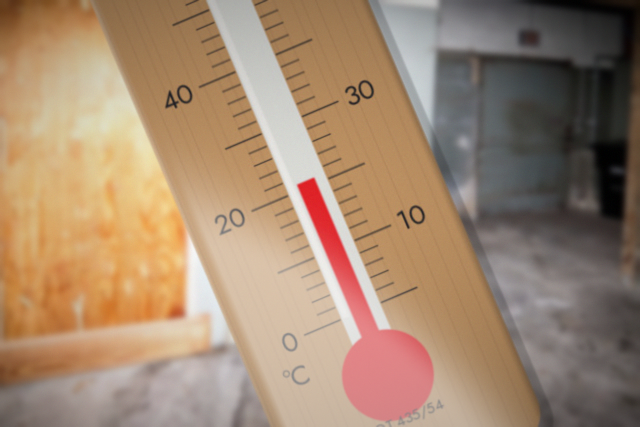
21; °C
